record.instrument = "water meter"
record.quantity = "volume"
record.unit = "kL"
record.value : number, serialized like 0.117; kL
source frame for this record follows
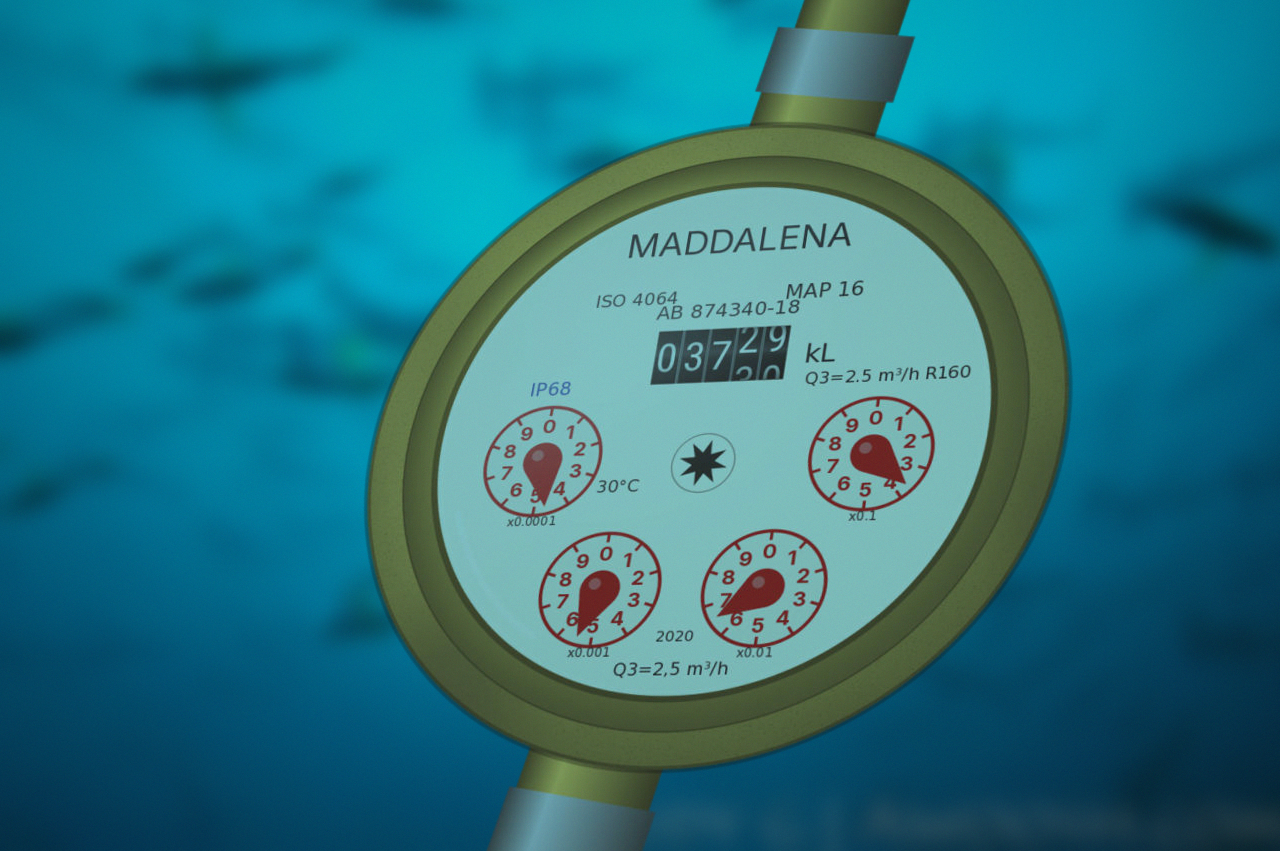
3729.3654; kL
